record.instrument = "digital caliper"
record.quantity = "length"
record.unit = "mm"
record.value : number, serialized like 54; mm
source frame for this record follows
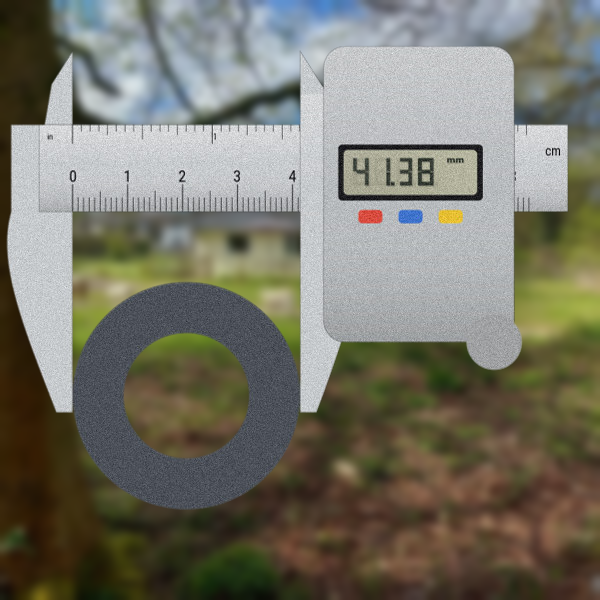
41.38; mm
